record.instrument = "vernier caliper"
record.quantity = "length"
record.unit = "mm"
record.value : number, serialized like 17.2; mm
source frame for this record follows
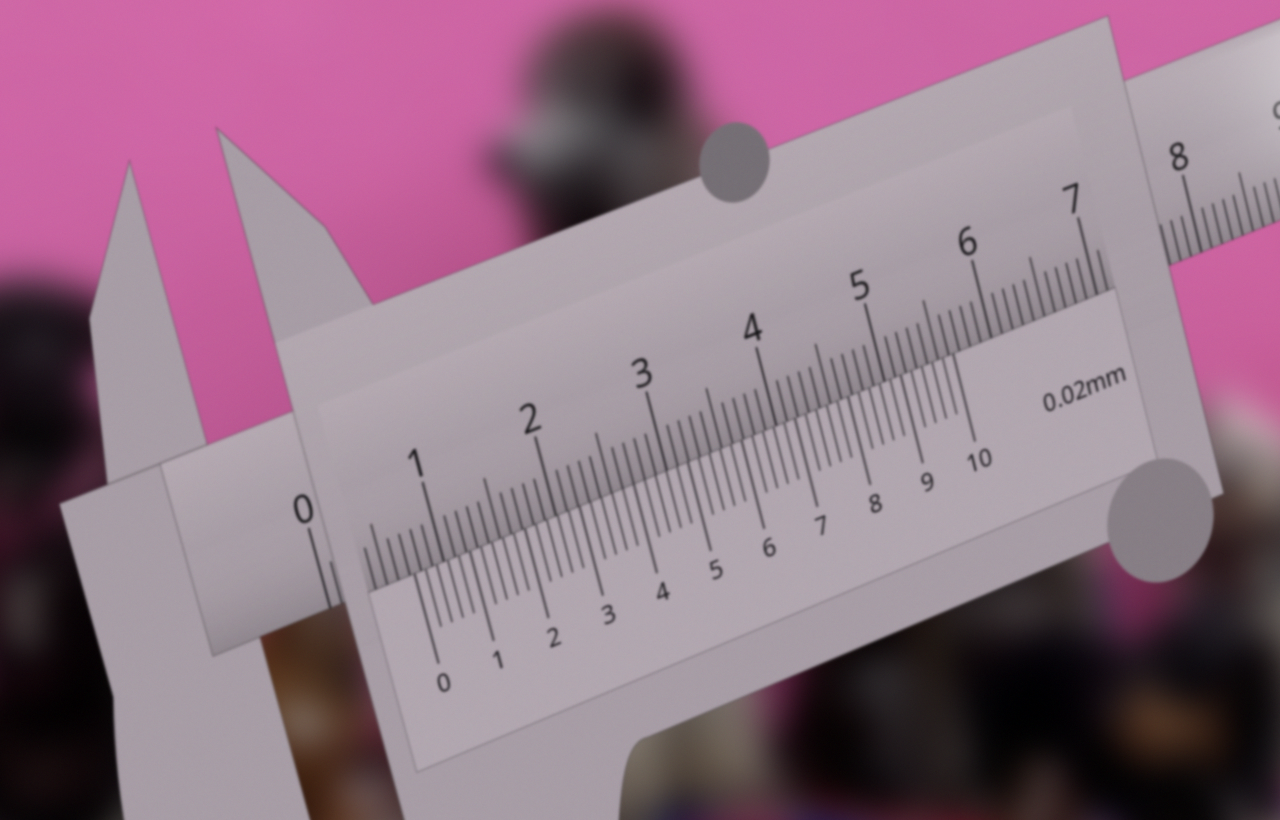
7.4; mm
